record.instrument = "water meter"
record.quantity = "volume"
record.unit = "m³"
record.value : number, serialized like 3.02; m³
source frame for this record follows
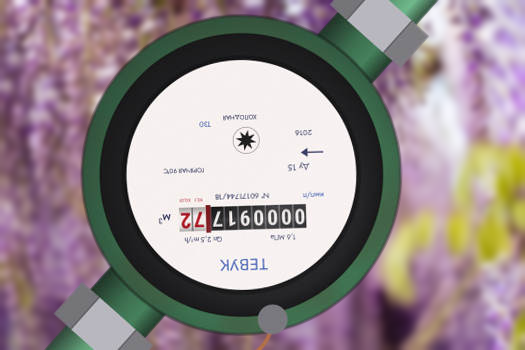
917.72; m³
